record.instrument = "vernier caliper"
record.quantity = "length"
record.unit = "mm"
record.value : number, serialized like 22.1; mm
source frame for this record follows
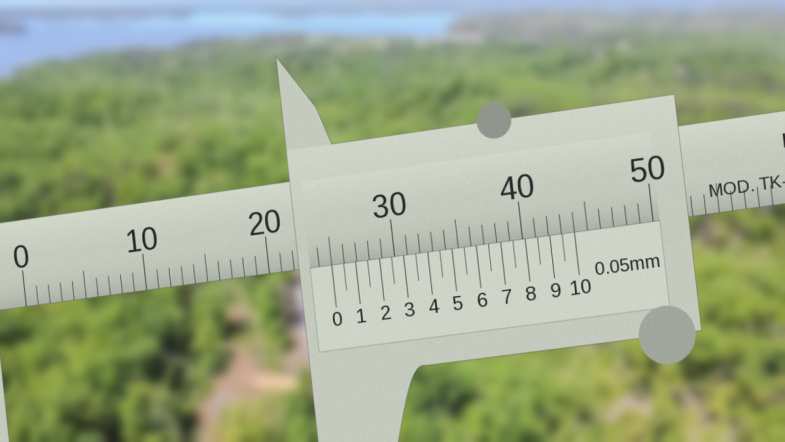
25.0; mm
